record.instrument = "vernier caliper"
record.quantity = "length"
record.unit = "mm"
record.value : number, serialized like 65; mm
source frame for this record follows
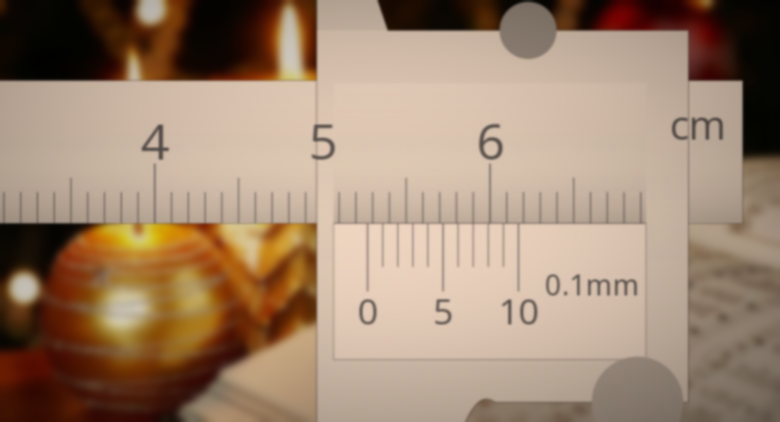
52.7; mm
